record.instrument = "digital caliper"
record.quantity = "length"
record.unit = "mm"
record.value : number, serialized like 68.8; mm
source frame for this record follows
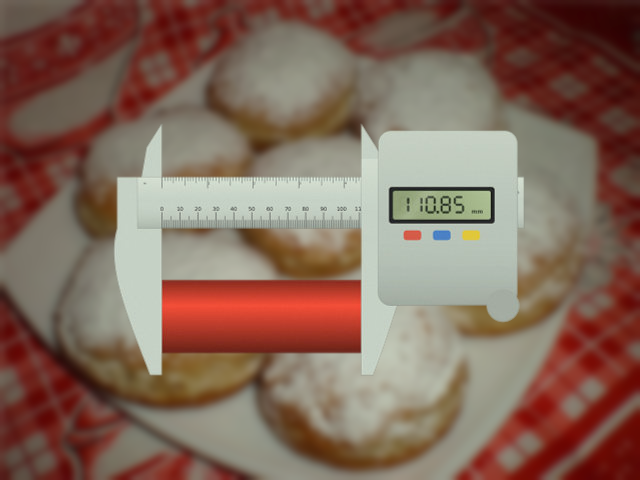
110.85; mm
